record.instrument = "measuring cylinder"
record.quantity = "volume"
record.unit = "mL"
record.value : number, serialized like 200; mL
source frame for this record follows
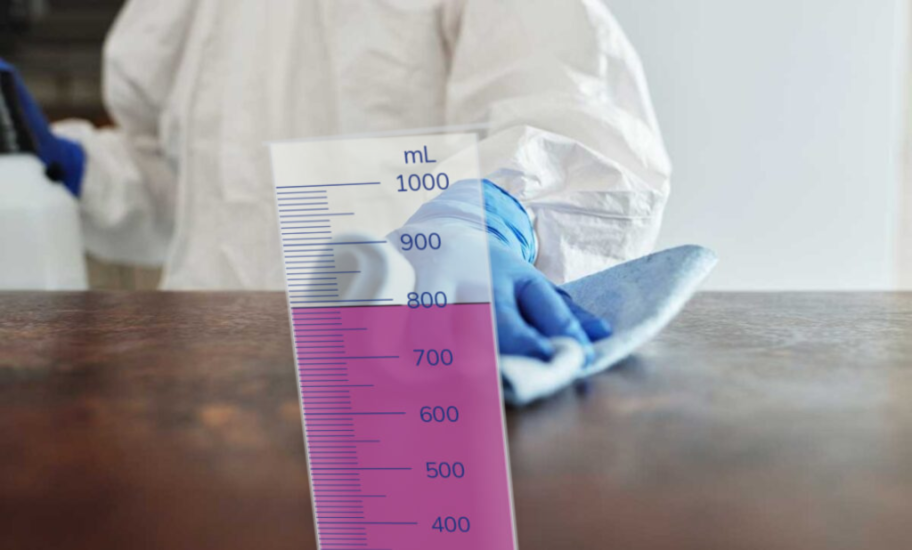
790; mL
